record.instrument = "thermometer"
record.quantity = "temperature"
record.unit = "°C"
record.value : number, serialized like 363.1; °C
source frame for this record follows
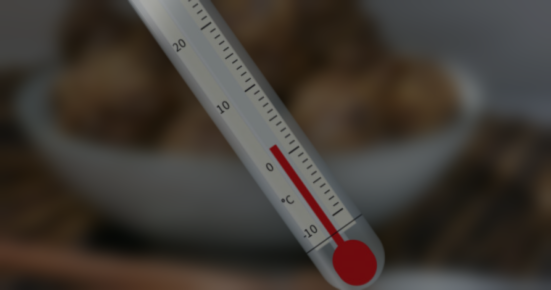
2; °C
